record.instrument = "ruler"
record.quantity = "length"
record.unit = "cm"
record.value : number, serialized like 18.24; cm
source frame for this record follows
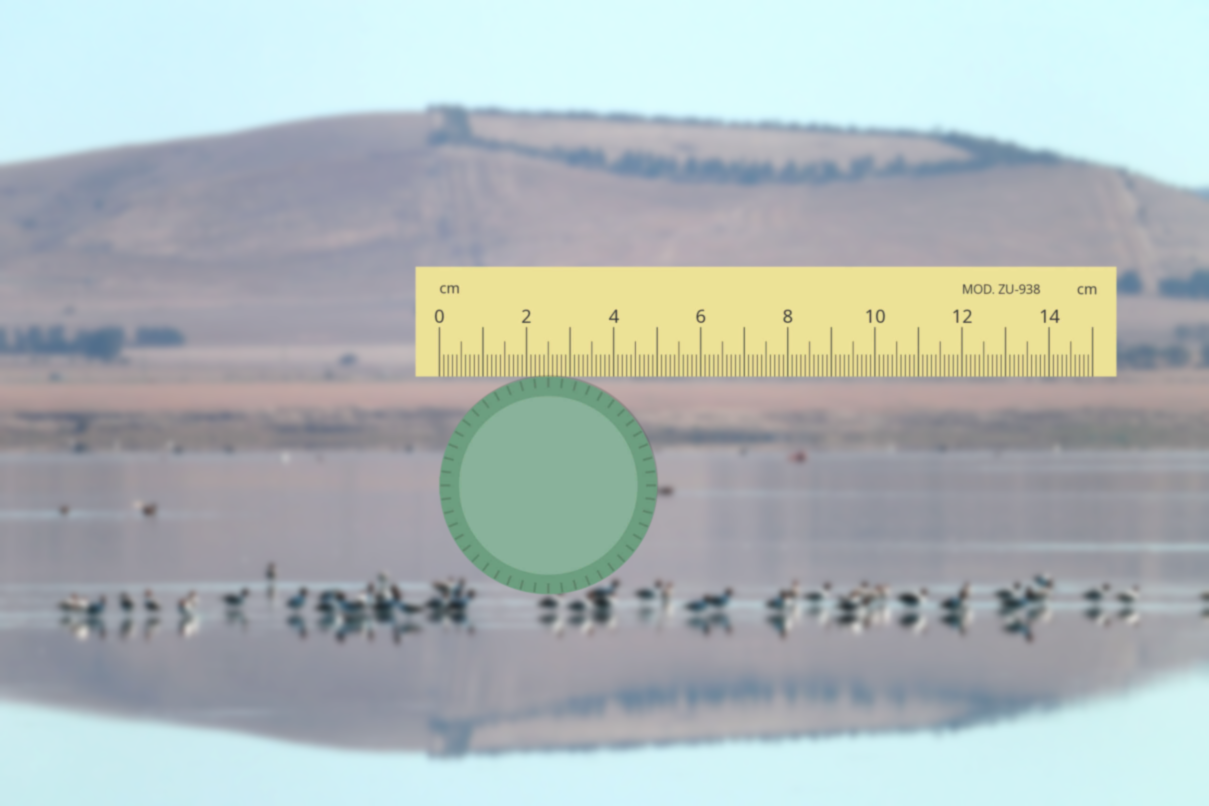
5; cm
